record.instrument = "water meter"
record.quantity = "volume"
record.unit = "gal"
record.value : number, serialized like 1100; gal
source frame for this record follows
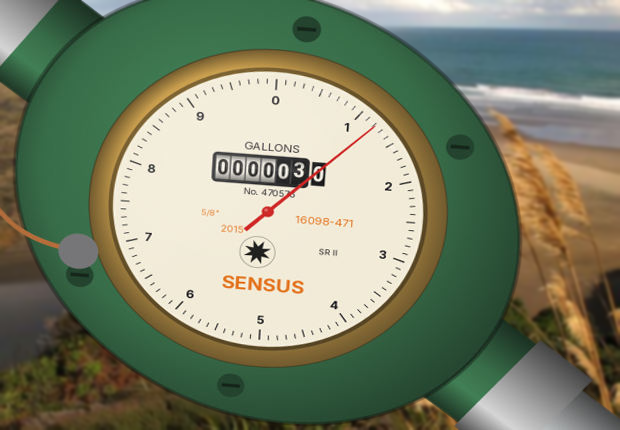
31.2; gal
